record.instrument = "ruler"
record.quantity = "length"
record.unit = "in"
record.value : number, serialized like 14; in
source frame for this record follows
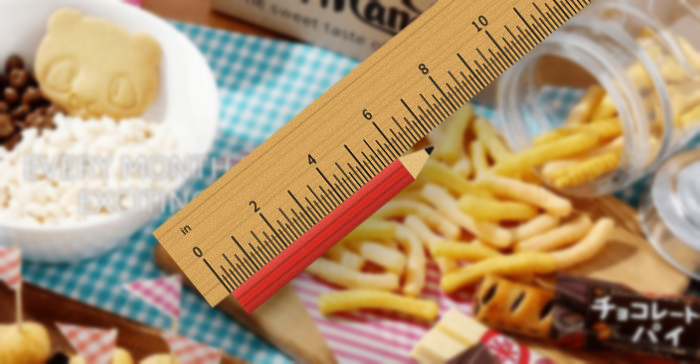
6.875; in
